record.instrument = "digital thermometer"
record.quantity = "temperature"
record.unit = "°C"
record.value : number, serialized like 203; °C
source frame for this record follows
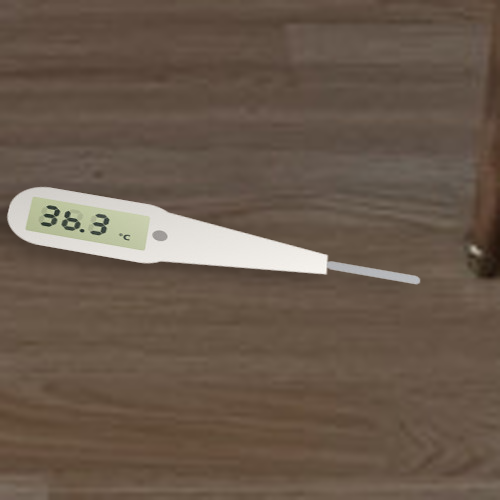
36.3; °C
